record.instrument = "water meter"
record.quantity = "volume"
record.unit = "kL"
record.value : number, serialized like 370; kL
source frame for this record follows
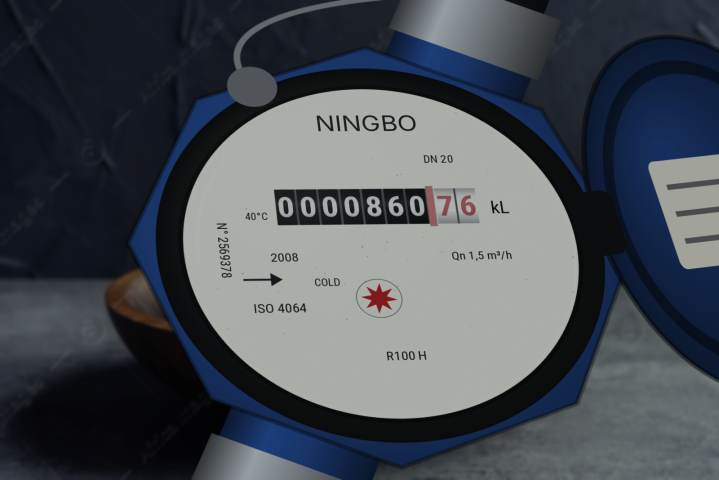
860.76; kL
